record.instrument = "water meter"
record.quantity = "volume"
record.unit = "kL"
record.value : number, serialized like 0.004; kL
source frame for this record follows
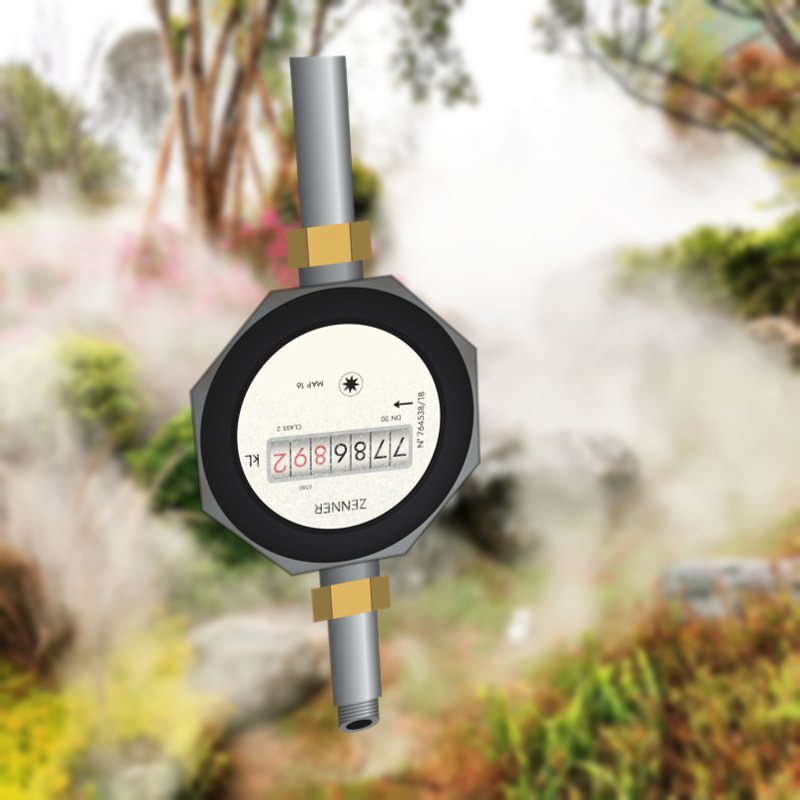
7786.892; kL
